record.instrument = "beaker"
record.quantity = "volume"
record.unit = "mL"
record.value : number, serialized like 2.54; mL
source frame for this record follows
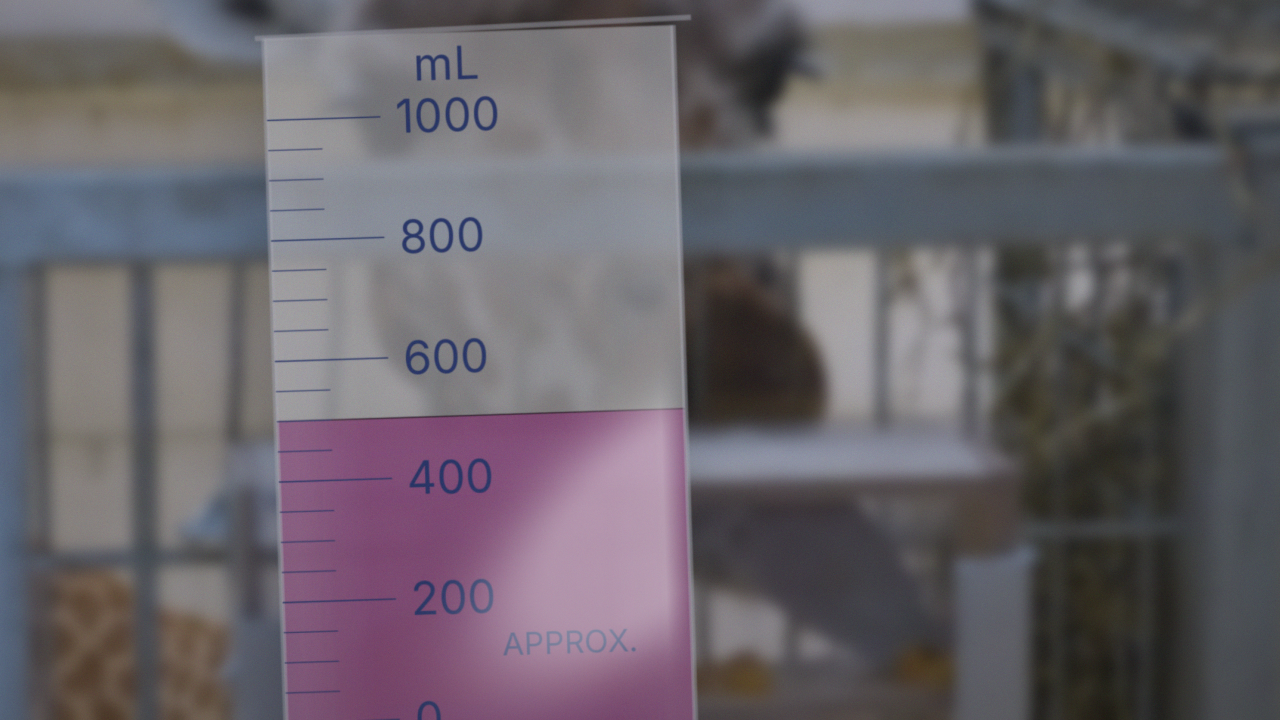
500; mL
